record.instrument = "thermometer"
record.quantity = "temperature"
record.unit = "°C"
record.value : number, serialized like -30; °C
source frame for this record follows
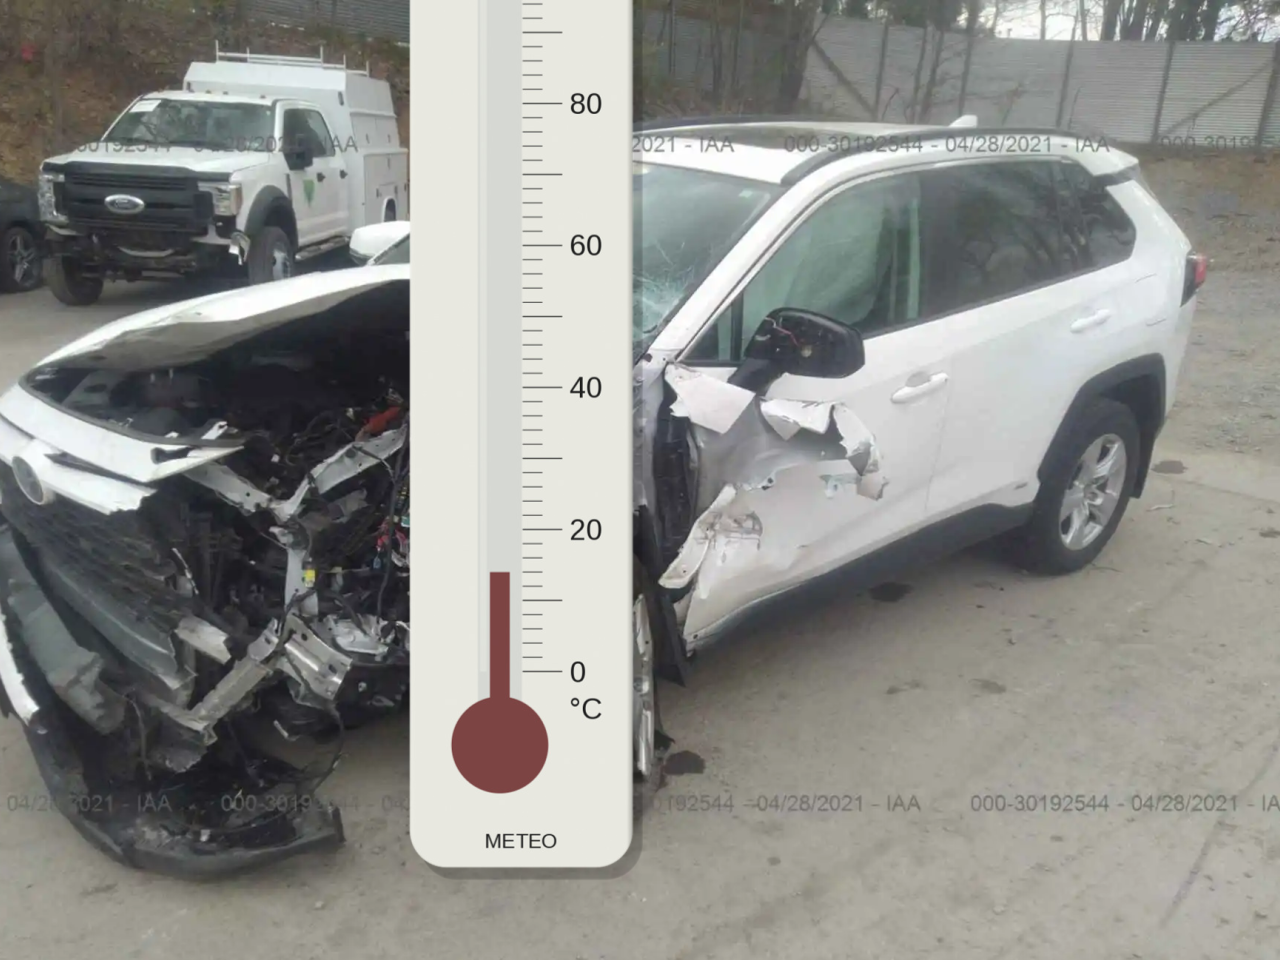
14; °C
